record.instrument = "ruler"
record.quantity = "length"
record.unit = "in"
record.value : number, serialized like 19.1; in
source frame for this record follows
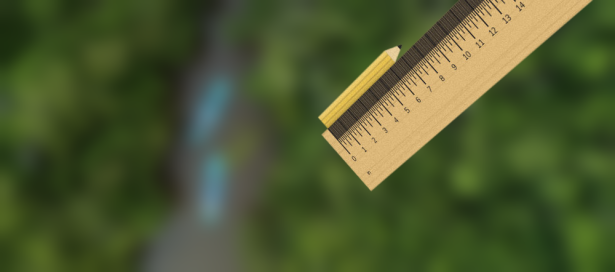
7.5; in
